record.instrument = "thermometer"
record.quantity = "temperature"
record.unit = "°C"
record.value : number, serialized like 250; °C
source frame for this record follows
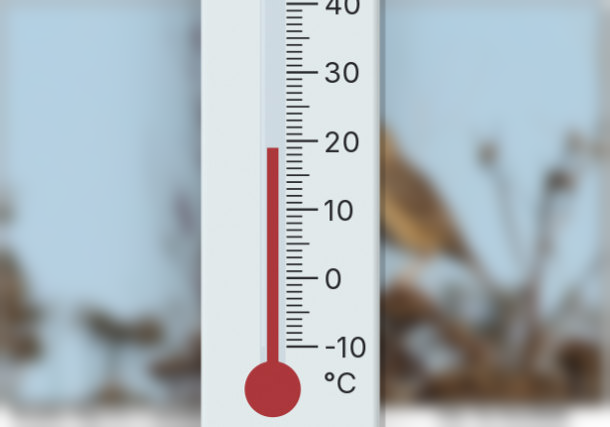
19; °C
